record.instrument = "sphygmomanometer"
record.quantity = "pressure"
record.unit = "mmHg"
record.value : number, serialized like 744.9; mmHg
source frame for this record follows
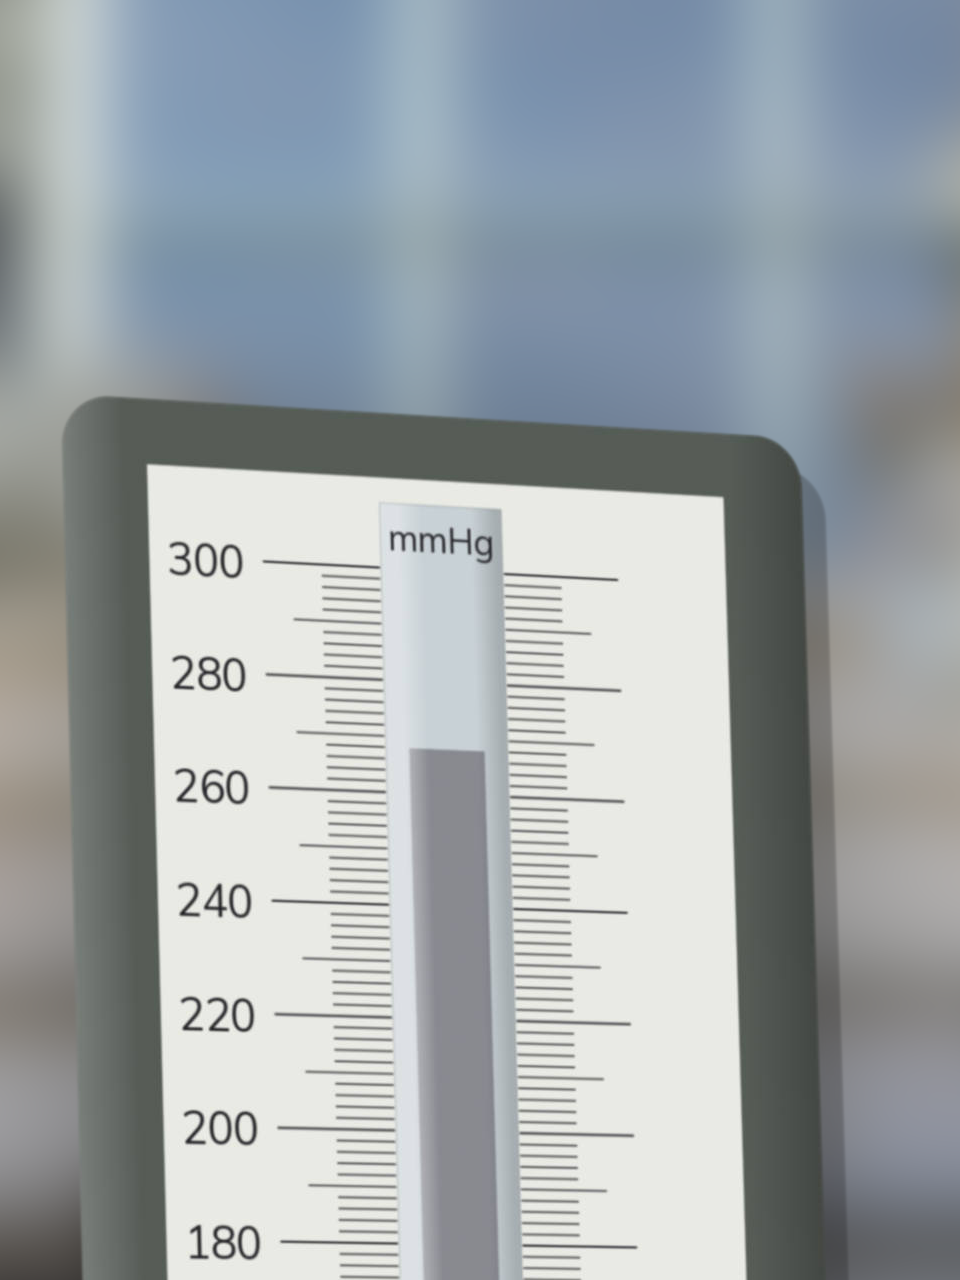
268; mmHg
